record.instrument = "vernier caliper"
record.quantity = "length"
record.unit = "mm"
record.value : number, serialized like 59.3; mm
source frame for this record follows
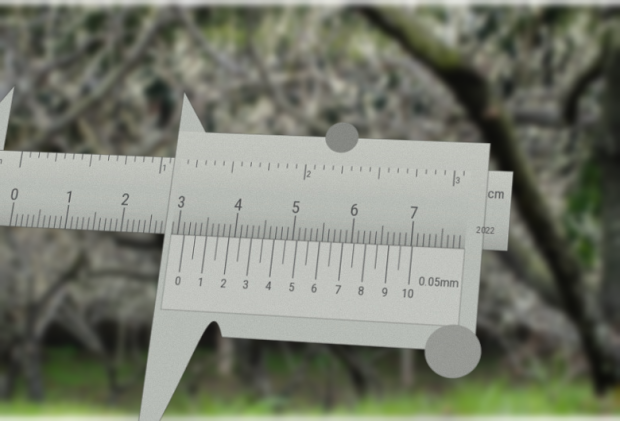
31.2; mm
